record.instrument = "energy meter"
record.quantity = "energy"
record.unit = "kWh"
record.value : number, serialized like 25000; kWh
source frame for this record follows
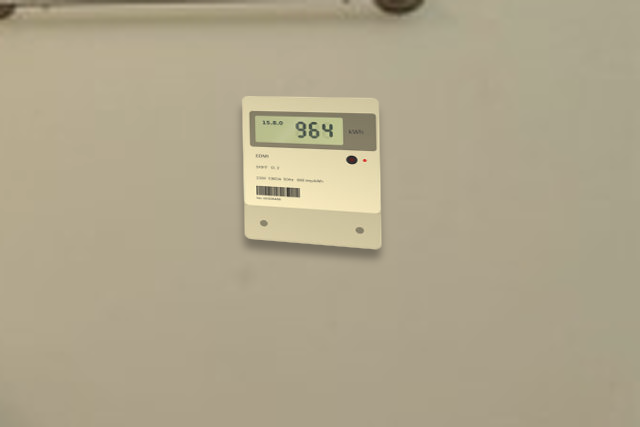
964; kWh
